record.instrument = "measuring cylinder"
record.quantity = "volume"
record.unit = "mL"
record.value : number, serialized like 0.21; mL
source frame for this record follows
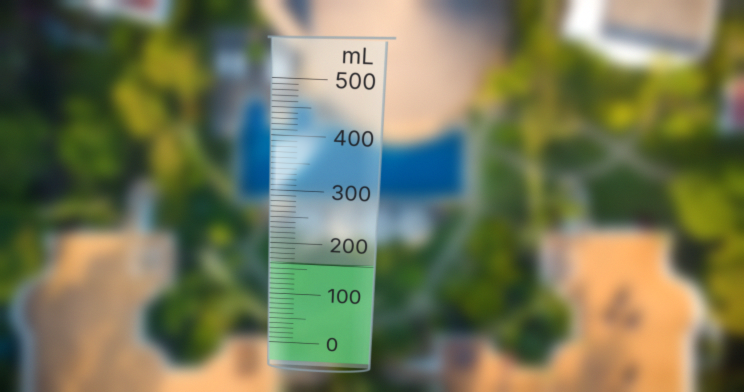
160; mL
